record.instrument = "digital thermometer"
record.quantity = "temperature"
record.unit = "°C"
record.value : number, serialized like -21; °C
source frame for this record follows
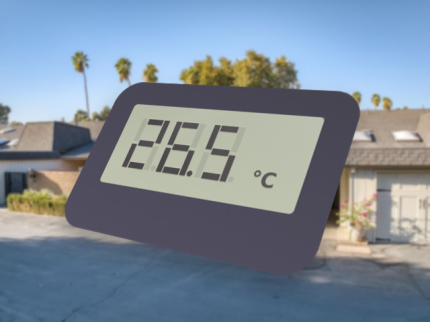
26.5; °C
